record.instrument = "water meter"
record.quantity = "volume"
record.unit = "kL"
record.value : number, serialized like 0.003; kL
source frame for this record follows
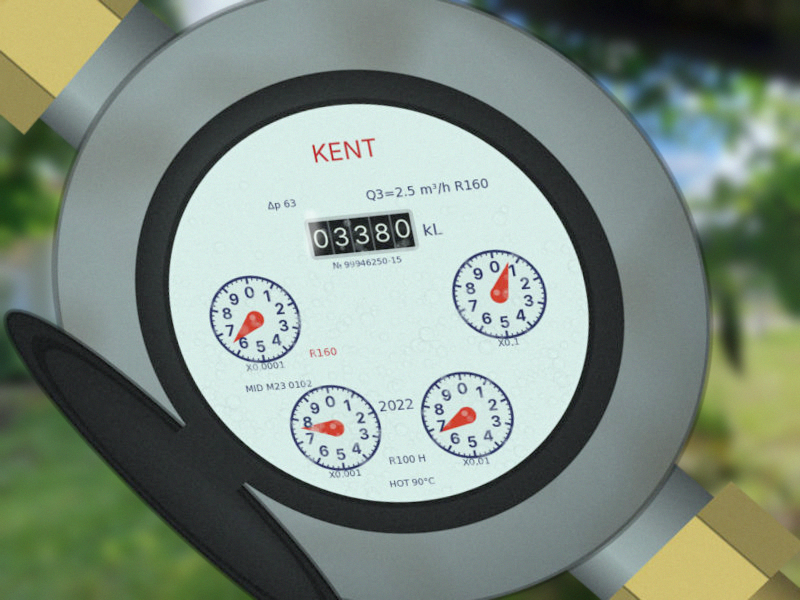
3380.0676; kL
